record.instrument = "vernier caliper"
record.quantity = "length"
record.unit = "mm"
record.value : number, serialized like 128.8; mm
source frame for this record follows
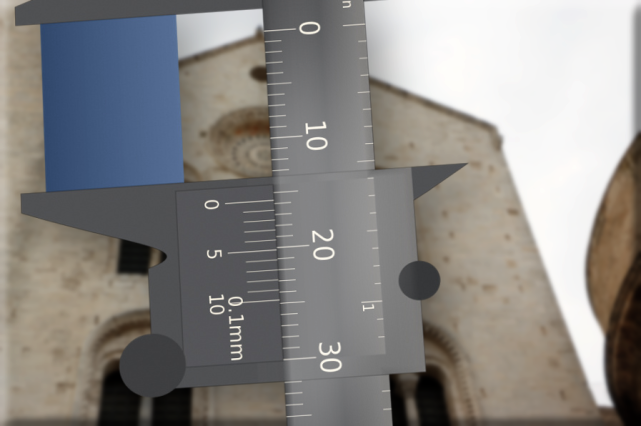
15.7; mm
